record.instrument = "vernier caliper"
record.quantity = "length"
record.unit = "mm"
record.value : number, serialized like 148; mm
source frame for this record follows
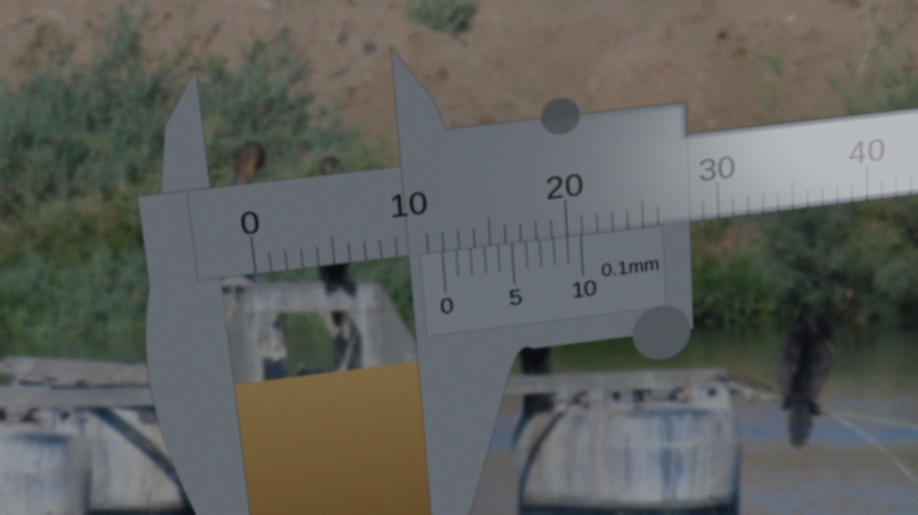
11.9; mm
